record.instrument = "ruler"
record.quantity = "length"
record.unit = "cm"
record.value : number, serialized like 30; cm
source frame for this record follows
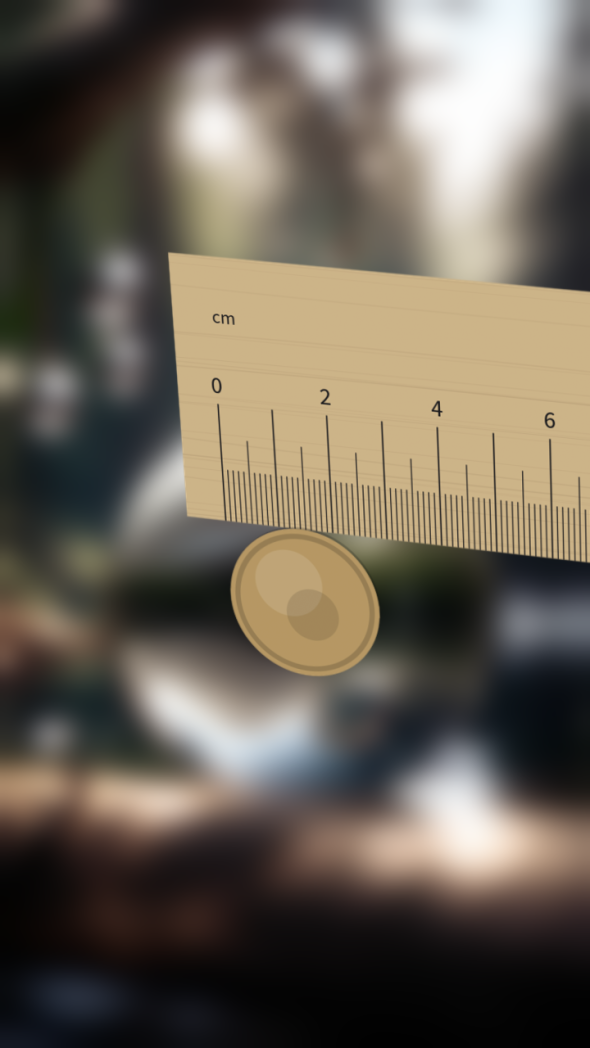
2.8; cm
